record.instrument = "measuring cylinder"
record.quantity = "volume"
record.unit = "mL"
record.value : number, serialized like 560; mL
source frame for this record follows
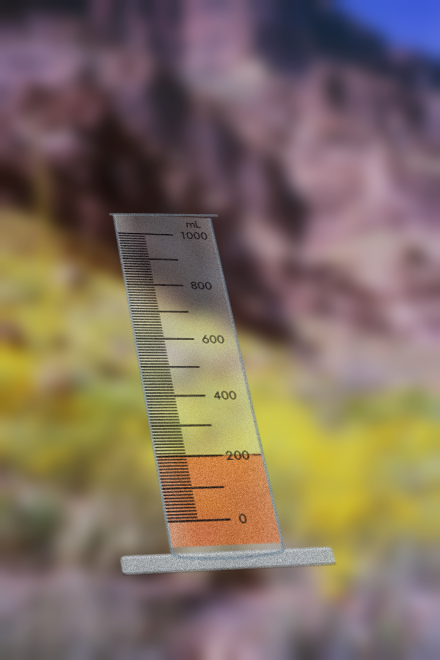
200; mL
